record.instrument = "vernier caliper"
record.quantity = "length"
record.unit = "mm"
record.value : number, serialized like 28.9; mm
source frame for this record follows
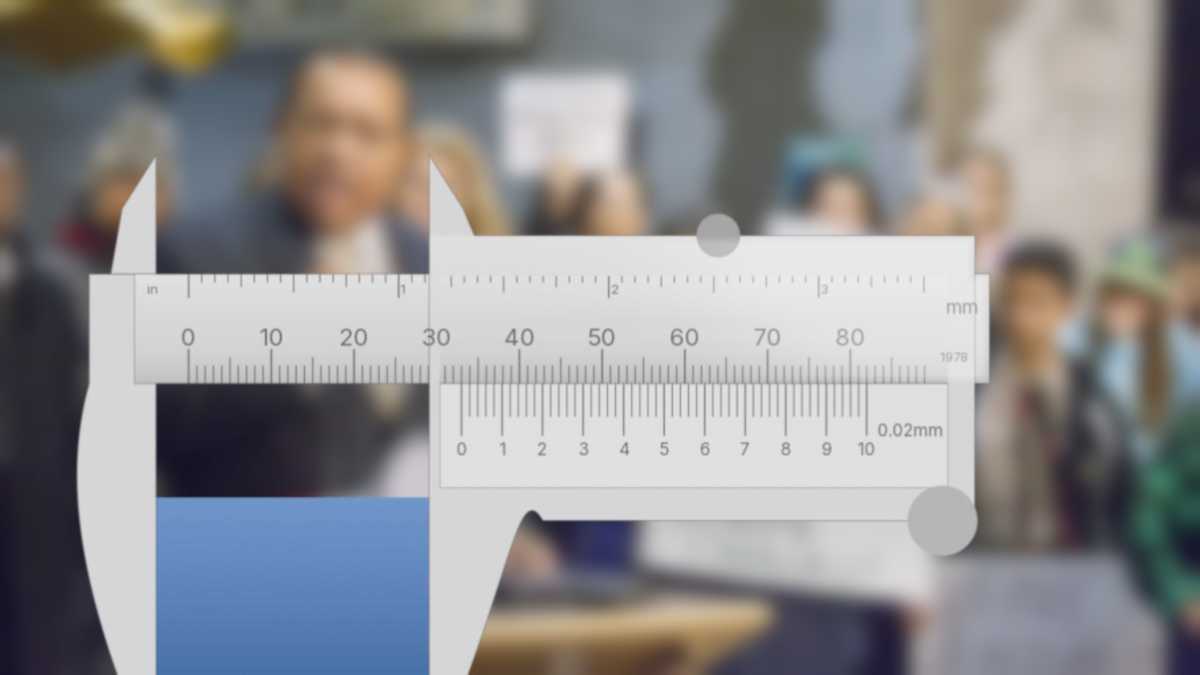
33.0; mm
